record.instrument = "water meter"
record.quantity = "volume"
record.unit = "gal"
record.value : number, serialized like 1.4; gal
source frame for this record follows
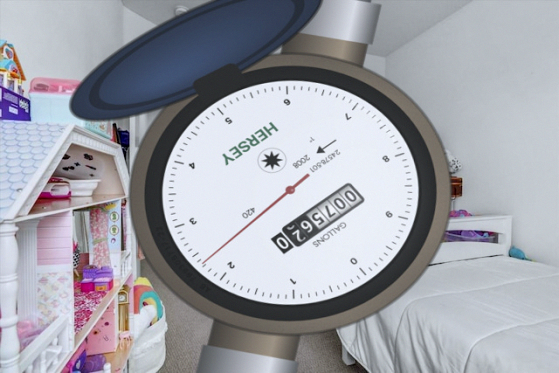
75622.3; gal
